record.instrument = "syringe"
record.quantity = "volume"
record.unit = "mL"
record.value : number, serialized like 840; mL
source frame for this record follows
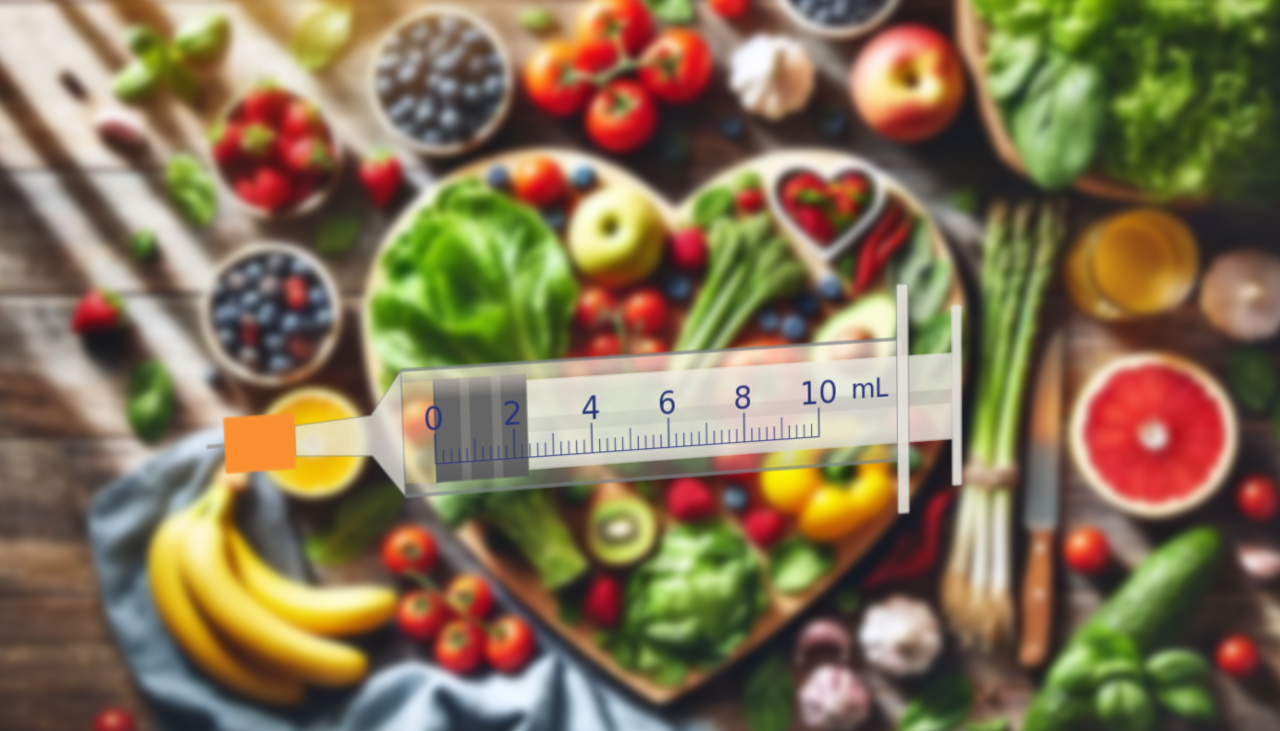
0; mL
